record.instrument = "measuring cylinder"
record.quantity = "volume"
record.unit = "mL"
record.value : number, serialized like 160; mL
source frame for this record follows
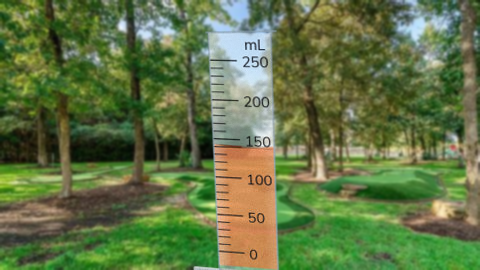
140; mL
